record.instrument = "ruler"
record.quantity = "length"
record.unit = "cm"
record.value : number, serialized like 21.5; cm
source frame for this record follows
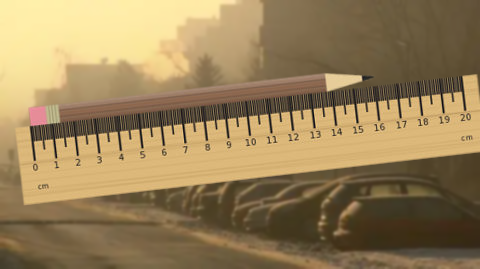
16; cm
